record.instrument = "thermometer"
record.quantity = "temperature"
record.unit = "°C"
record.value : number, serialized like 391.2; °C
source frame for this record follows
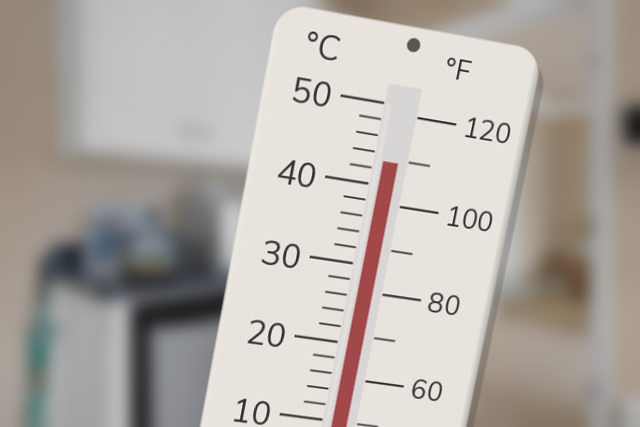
43; °C
